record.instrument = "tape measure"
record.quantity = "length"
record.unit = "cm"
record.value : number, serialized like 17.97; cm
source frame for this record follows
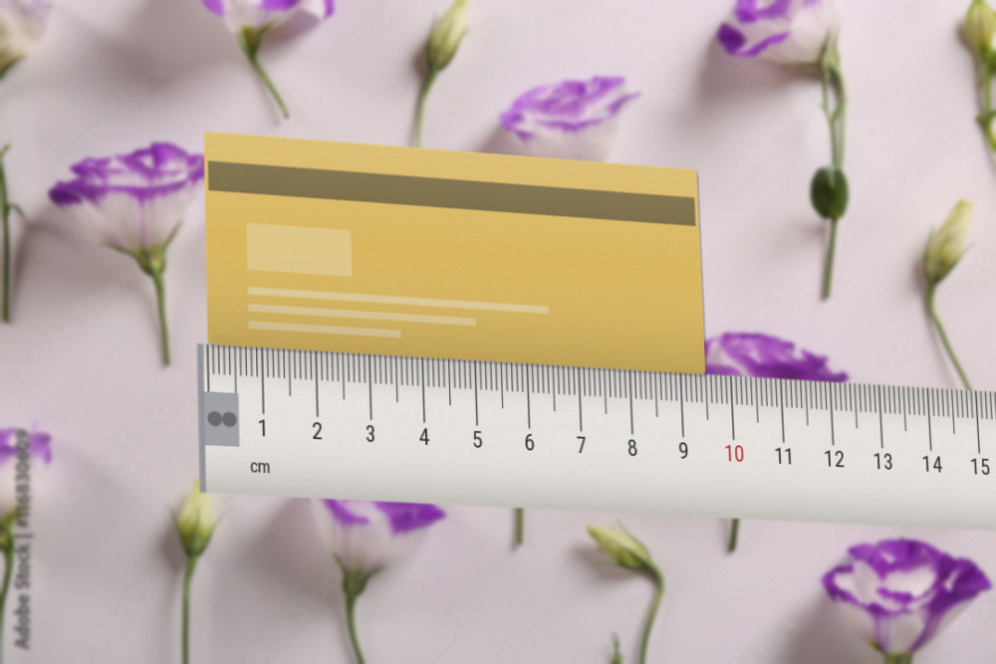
9.5; cm
